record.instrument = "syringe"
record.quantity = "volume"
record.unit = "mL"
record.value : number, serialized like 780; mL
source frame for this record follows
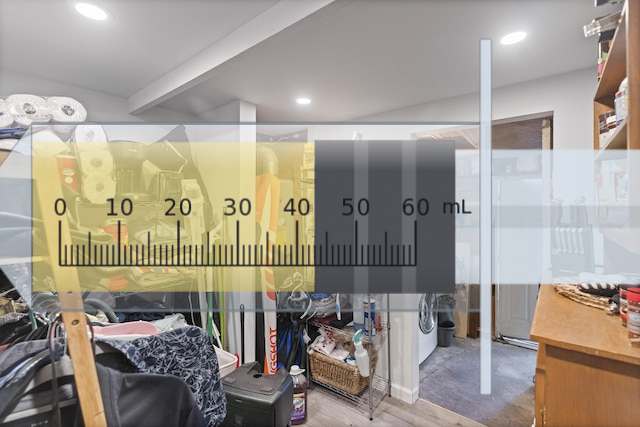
43; mL
